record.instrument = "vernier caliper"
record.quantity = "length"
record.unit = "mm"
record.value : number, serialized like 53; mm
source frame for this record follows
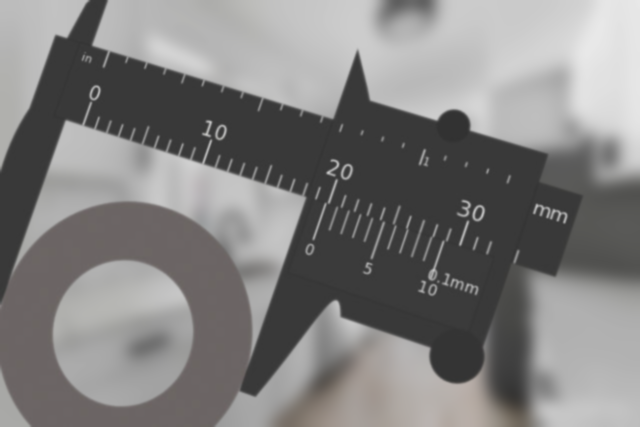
19.8; mm
